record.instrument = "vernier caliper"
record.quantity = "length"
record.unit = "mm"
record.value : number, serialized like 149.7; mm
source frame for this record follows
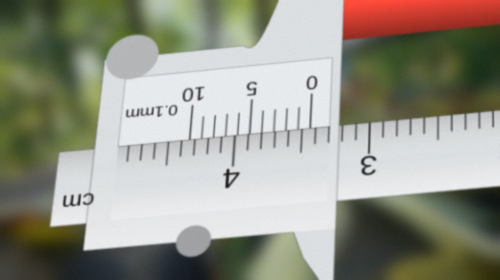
34.4; mm
